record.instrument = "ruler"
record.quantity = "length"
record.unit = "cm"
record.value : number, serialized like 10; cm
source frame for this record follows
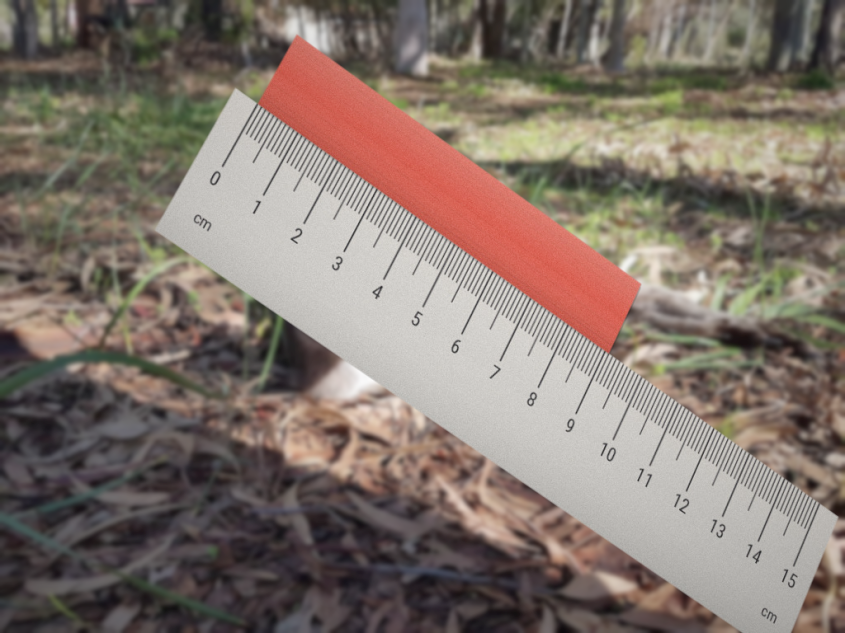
9.1; cm
